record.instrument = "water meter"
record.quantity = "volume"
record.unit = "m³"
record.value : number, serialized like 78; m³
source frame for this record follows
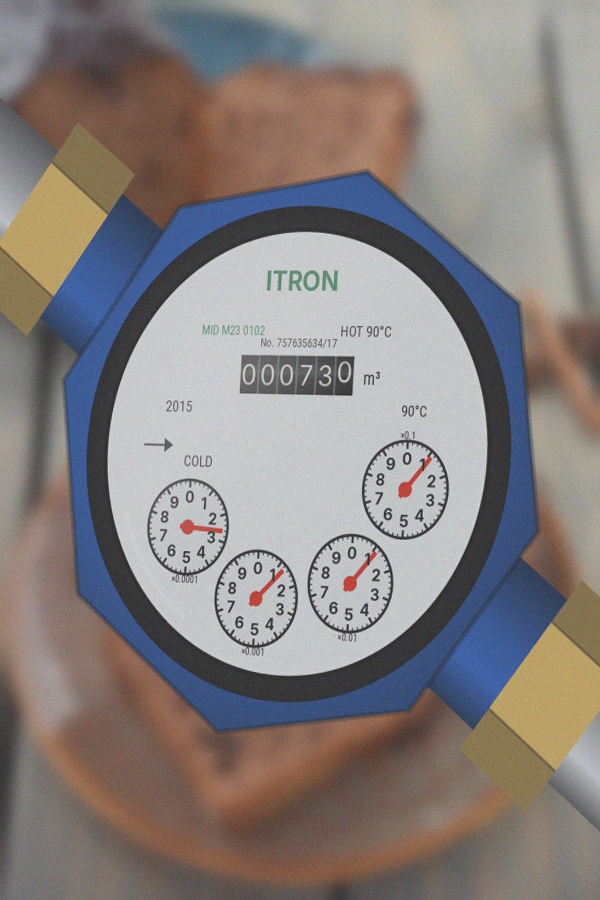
730.1112; m³
